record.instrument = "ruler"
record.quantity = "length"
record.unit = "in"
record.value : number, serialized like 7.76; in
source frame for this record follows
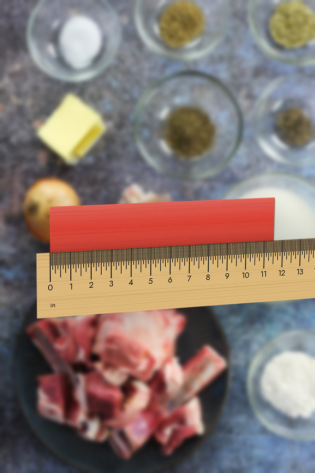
11.5; in
